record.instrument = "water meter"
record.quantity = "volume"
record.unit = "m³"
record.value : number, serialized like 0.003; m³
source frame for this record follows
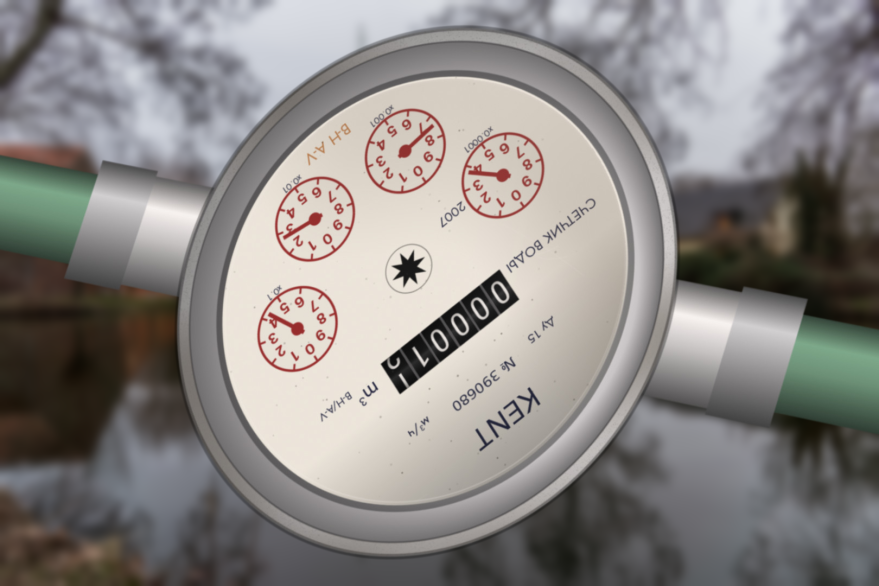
11.4273; m³
